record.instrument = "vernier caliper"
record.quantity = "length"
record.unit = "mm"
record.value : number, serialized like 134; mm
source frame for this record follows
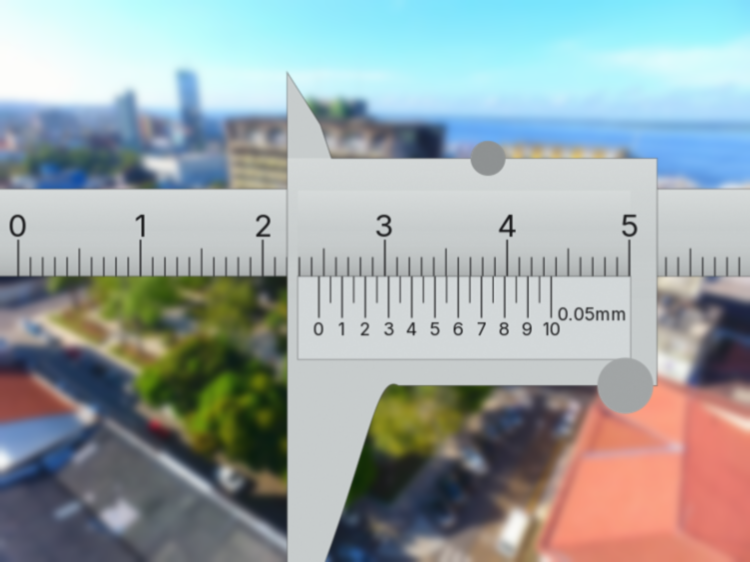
24.6; mm
